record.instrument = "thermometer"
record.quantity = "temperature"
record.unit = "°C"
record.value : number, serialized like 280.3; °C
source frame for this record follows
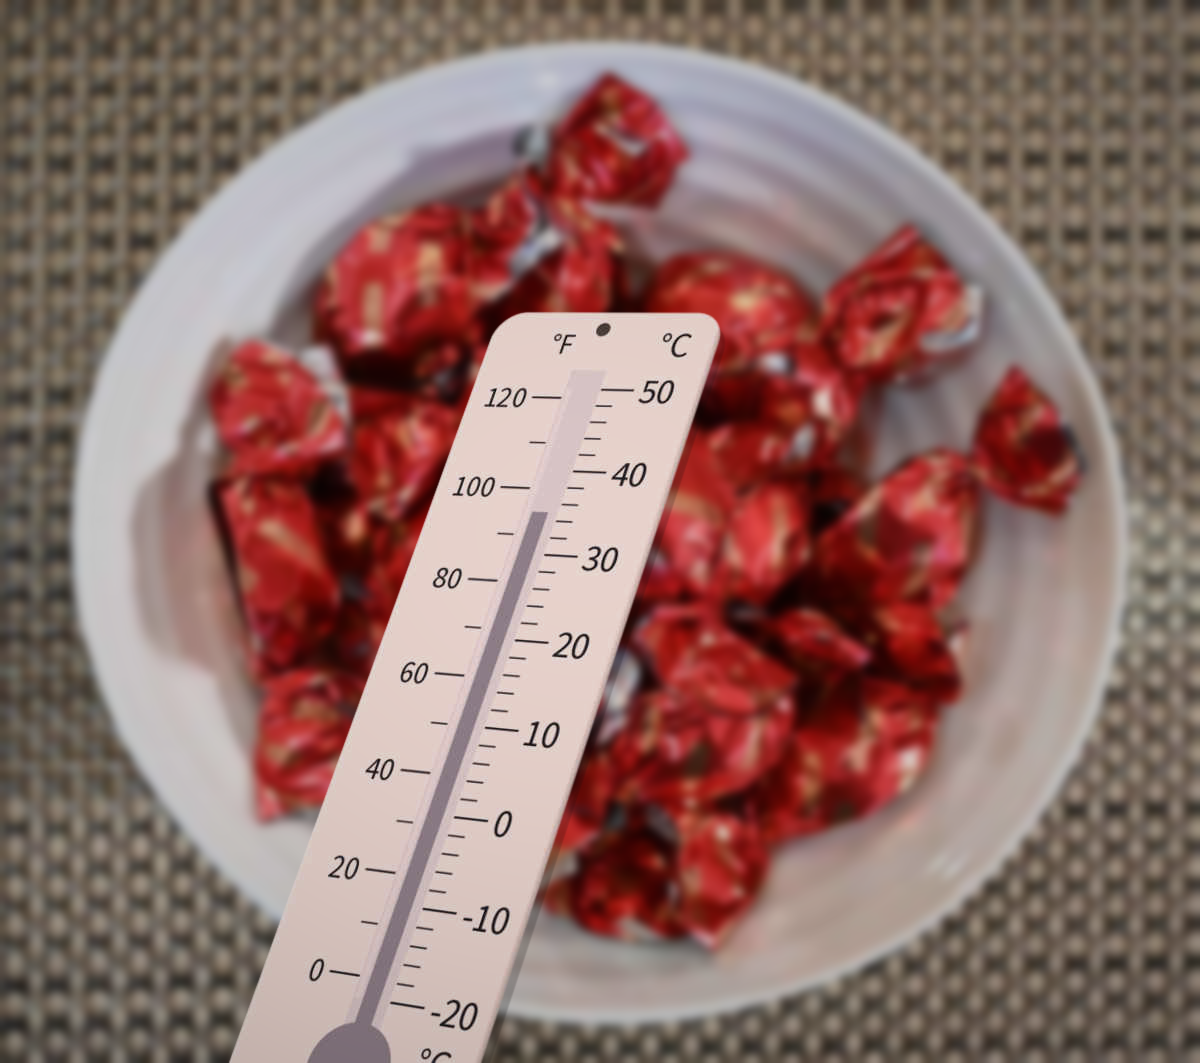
35; °C
